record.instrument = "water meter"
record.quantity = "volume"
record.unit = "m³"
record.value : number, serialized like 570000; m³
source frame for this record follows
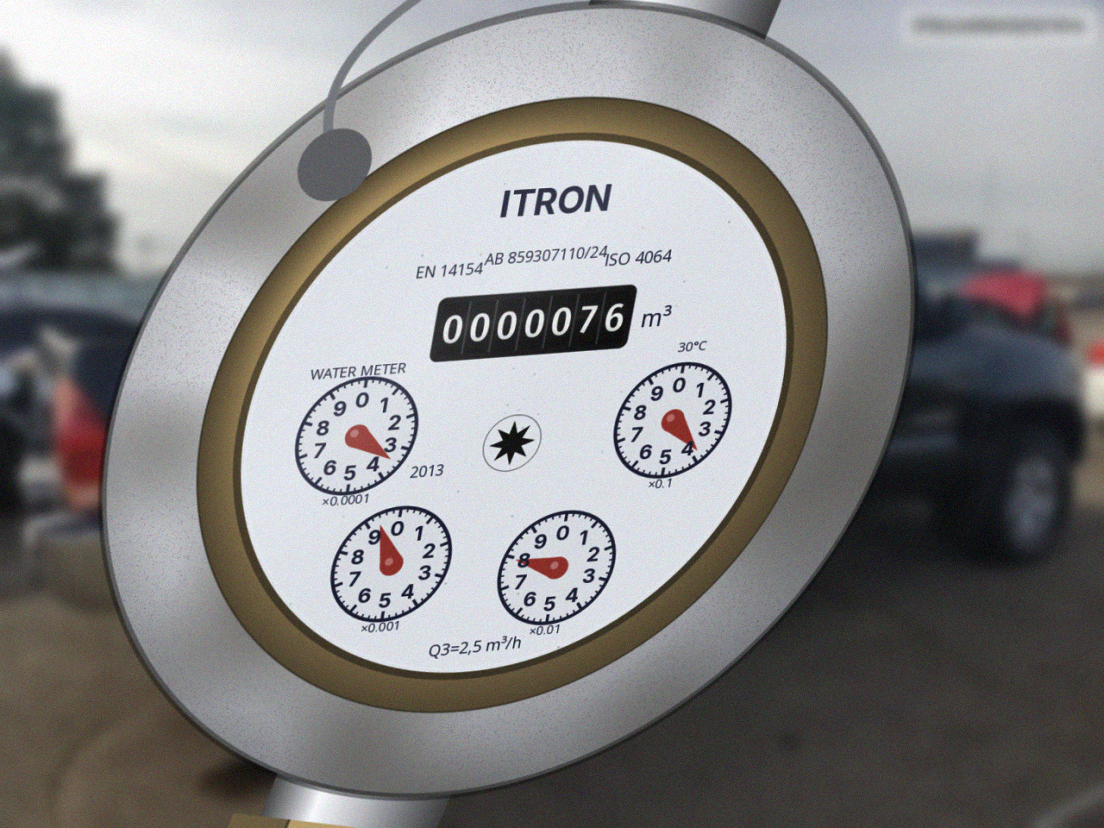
76.3793; m³
